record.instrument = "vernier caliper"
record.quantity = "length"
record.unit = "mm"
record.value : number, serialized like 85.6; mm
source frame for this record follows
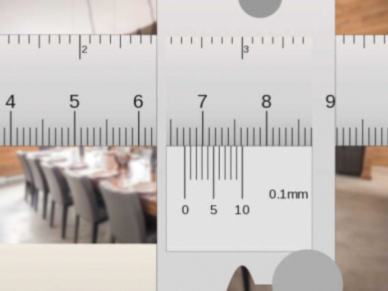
67.2; mm
